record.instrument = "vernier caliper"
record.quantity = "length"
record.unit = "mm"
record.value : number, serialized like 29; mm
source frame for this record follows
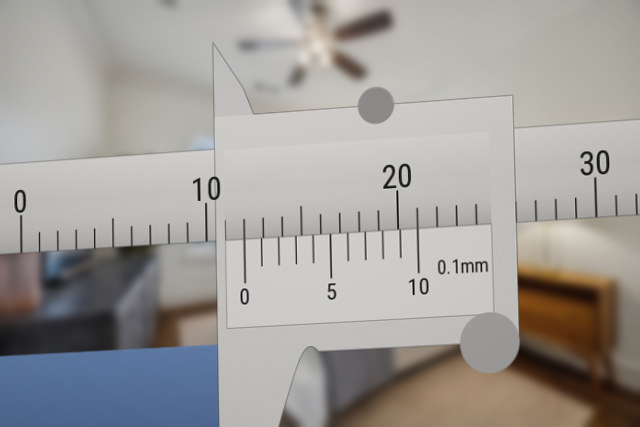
12.0; mm
